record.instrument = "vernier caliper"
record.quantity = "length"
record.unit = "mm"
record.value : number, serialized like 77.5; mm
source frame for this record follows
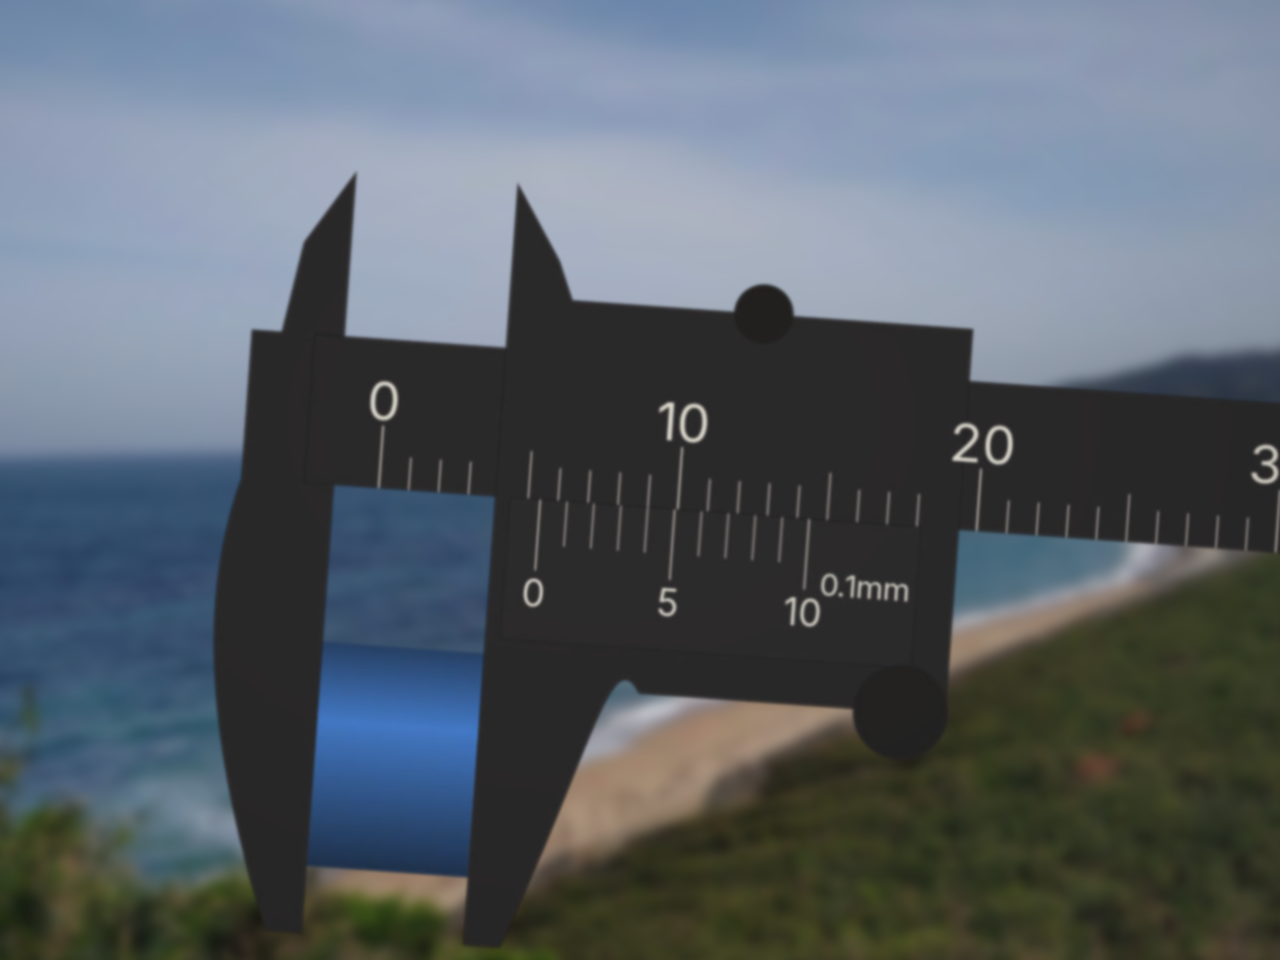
5.4; mm
